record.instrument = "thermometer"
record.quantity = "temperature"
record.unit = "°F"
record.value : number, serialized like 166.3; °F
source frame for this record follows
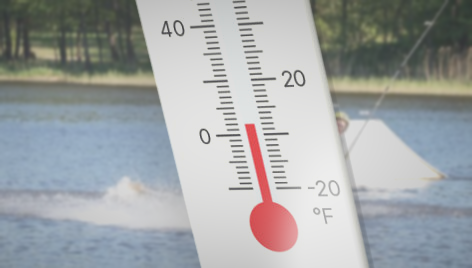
4; °F
